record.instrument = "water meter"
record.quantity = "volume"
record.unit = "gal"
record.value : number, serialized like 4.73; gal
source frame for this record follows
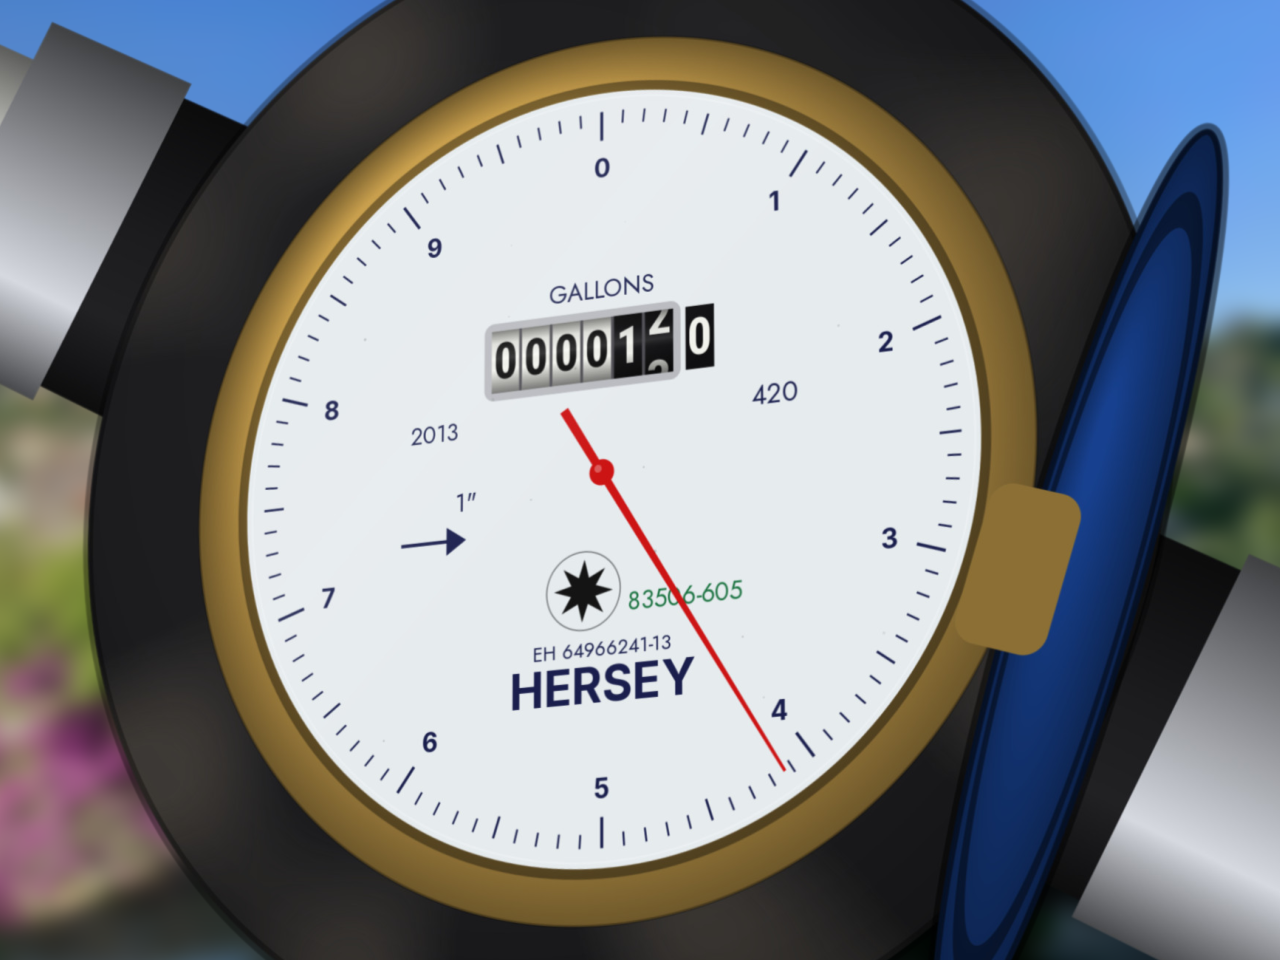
124.1; gal
